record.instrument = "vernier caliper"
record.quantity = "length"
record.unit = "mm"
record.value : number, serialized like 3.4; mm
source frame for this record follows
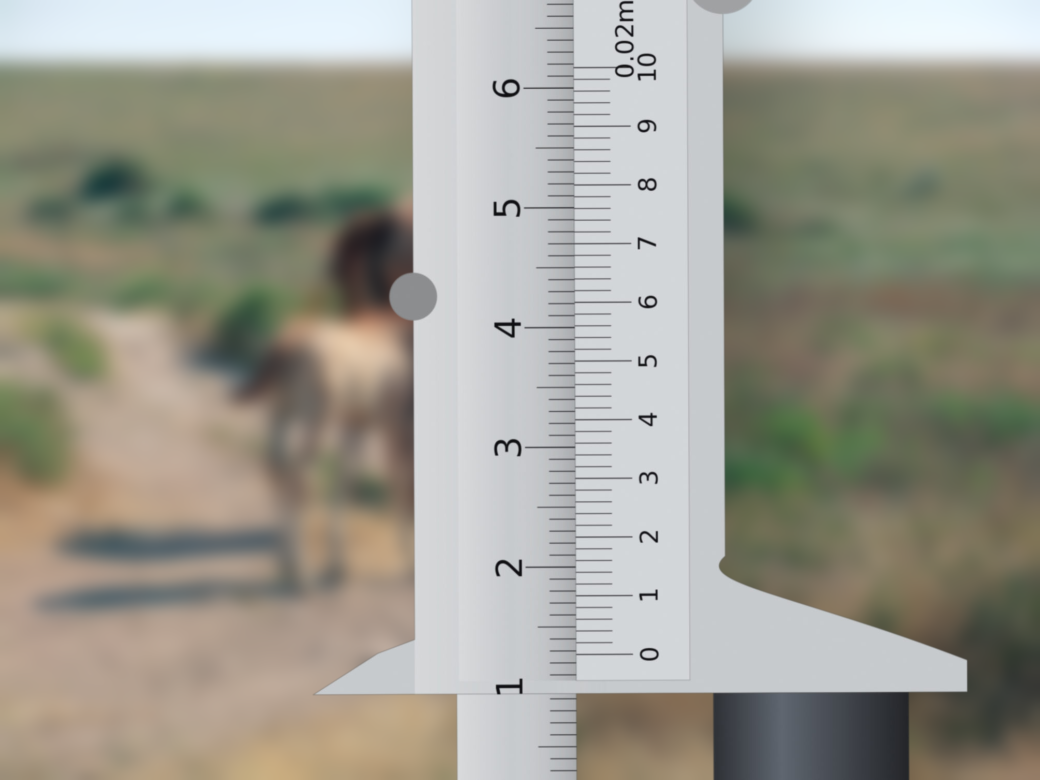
12.7; mm
